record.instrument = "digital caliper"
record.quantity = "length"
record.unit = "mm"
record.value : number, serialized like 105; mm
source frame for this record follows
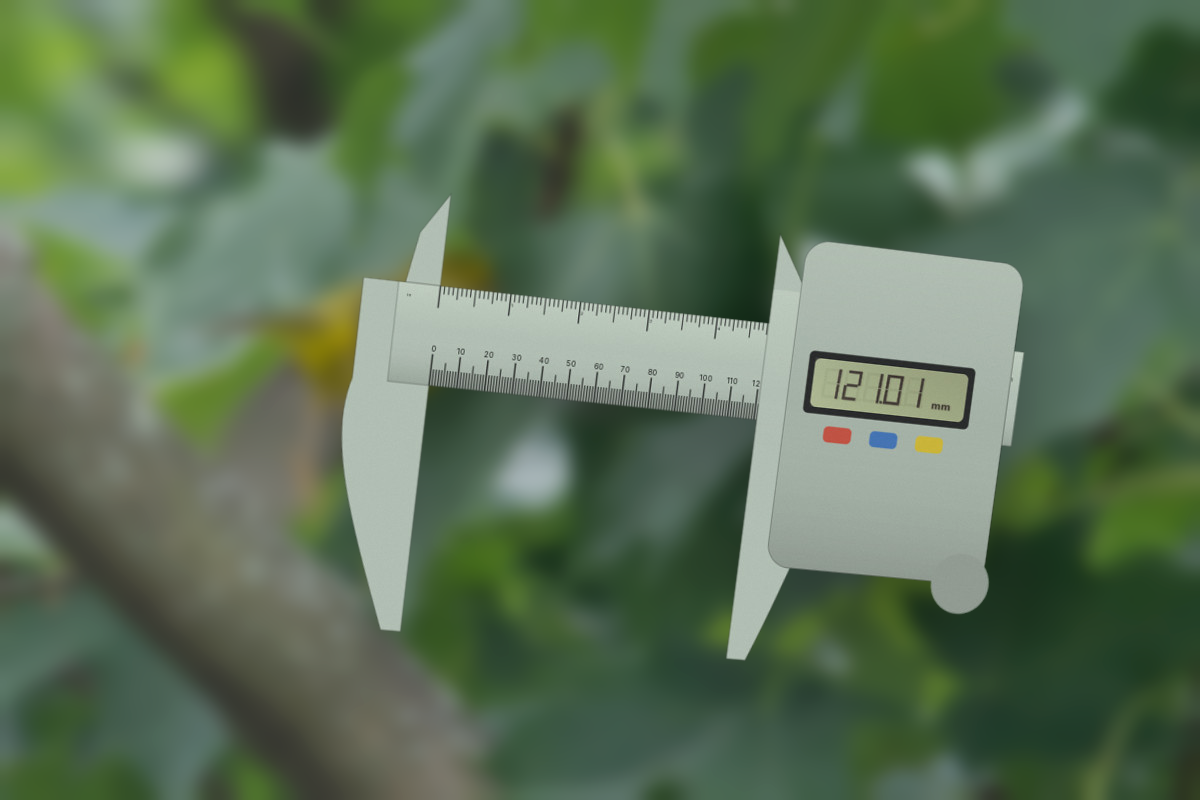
121.01; mm
